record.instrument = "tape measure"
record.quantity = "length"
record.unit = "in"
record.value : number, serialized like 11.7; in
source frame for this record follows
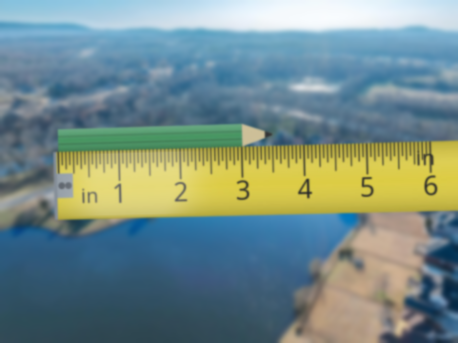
3.5; in
